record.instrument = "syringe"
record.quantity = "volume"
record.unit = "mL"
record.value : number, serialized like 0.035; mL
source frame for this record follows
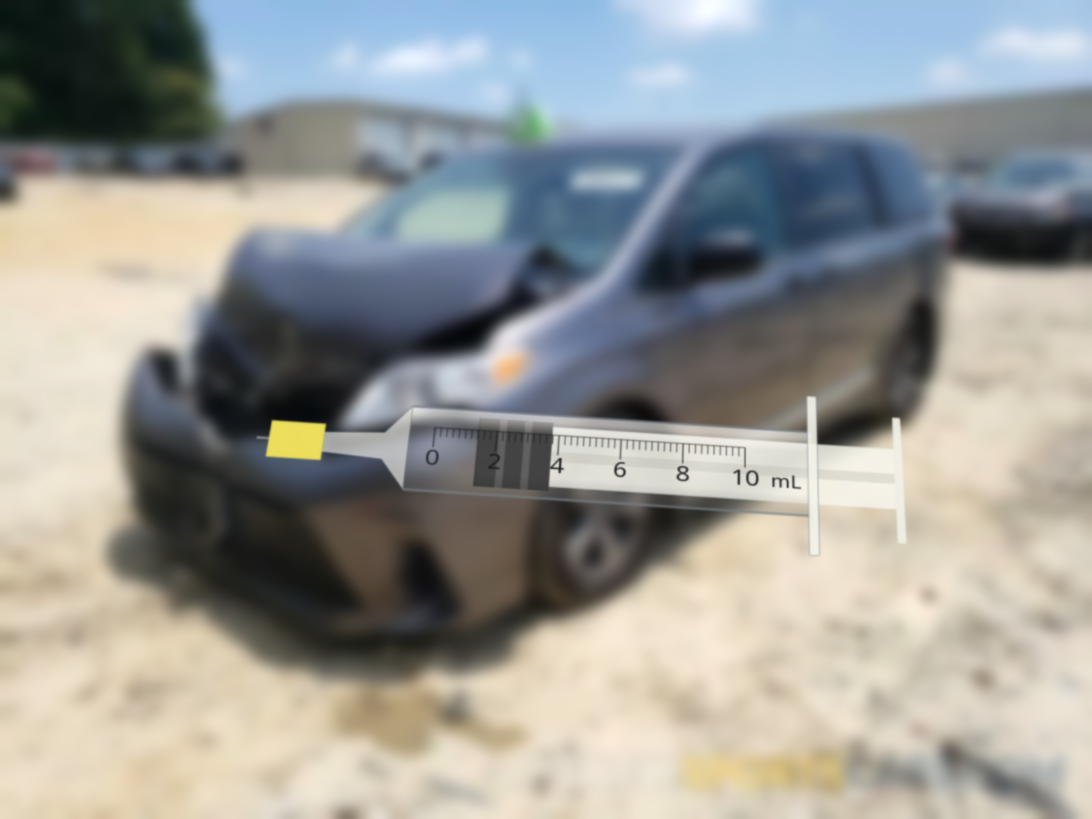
1.4; mL
